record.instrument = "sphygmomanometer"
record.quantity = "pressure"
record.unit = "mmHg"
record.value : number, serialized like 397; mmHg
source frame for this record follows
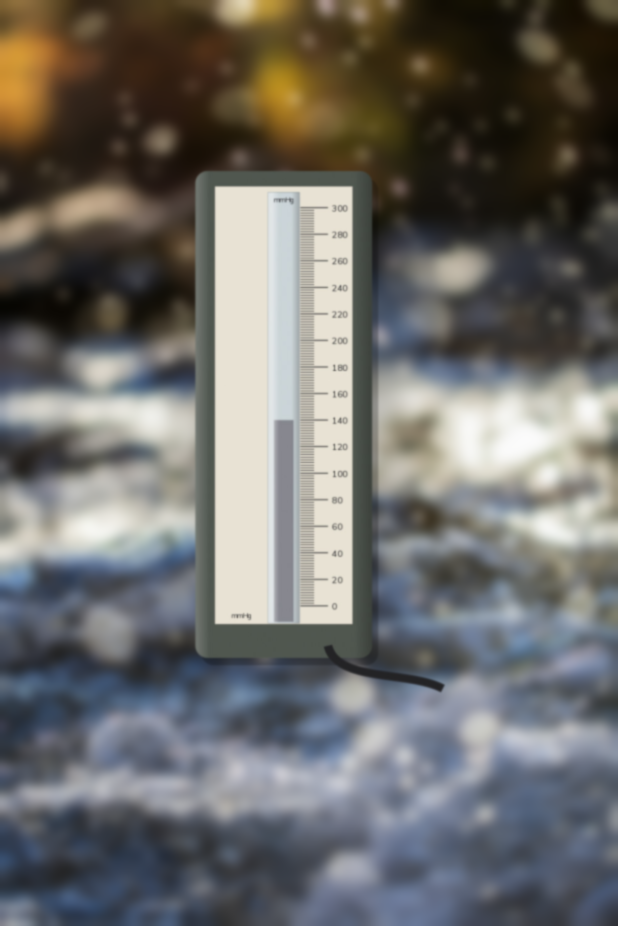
140; mmHg
